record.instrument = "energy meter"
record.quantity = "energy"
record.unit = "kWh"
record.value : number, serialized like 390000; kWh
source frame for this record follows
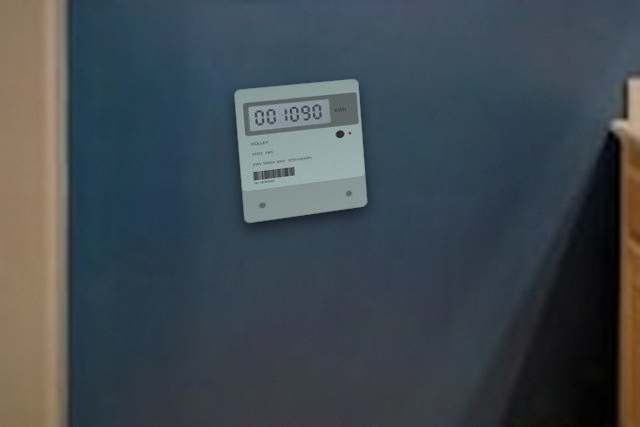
1090; kWh
